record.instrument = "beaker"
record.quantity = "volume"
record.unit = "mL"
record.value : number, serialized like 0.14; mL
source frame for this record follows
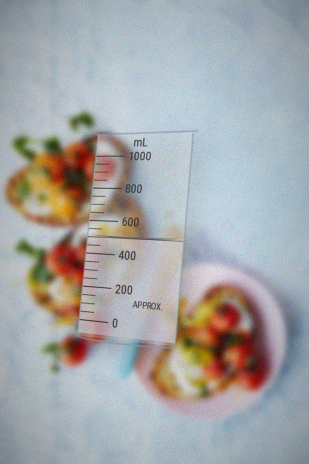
500; mL
